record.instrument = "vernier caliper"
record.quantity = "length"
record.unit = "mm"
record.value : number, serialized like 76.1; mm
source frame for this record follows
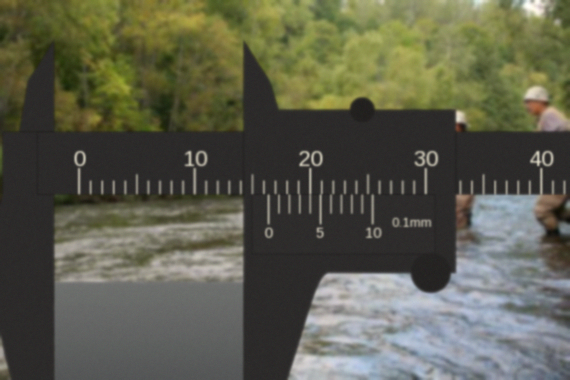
16.4; mm
